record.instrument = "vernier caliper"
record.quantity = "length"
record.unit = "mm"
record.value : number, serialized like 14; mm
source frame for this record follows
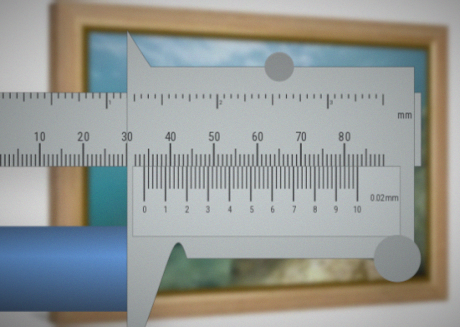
34.0; mm
